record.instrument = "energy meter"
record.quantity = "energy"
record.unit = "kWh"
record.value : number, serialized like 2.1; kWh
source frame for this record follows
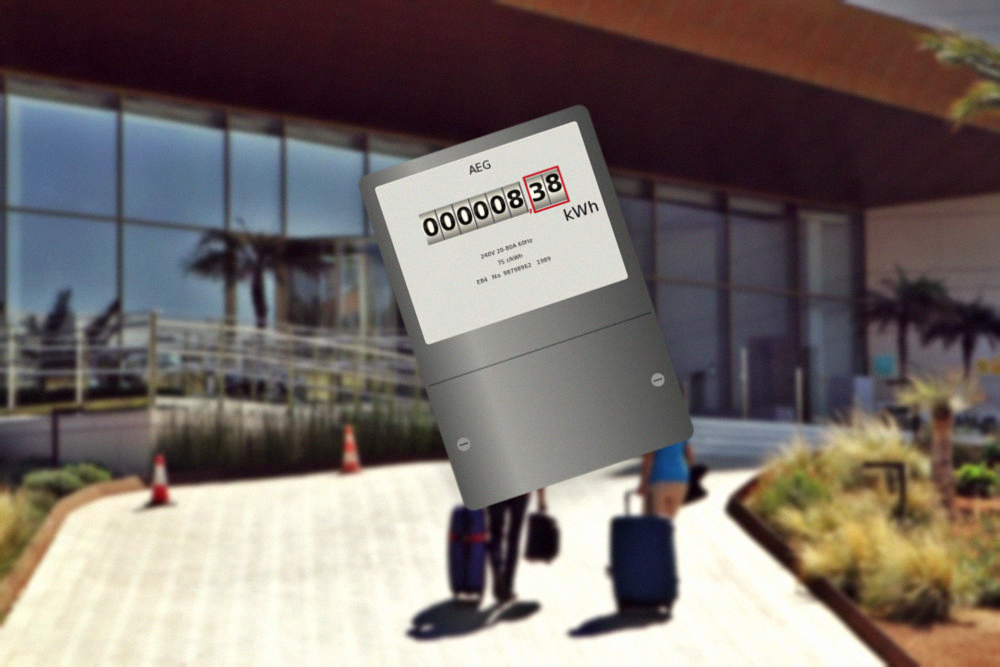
8.38; kWh
